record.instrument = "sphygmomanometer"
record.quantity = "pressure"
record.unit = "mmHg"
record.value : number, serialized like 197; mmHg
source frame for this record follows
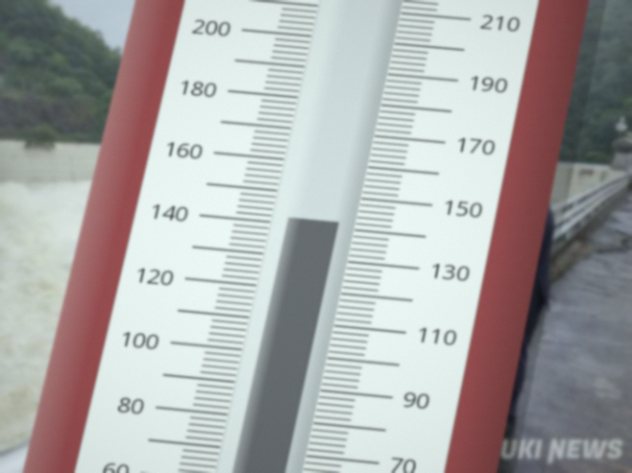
142; mmHg
